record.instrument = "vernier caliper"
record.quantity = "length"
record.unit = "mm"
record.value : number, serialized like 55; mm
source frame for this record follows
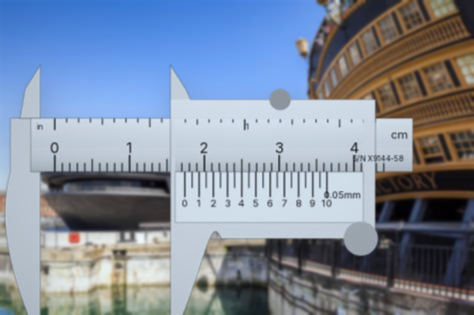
17.4; mm
